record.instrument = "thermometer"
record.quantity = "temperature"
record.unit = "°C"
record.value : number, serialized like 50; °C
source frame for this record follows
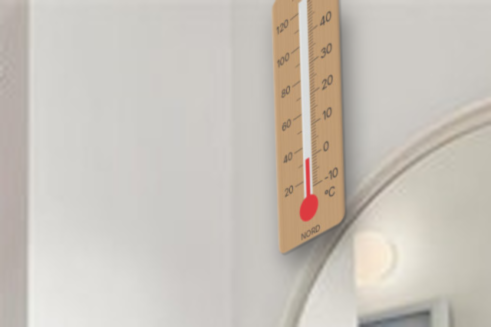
0; °C
